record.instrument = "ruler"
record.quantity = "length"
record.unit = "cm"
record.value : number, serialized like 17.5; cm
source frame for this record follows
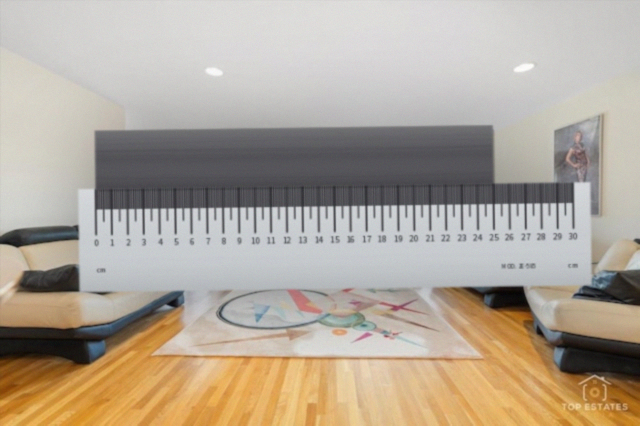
25; cm
